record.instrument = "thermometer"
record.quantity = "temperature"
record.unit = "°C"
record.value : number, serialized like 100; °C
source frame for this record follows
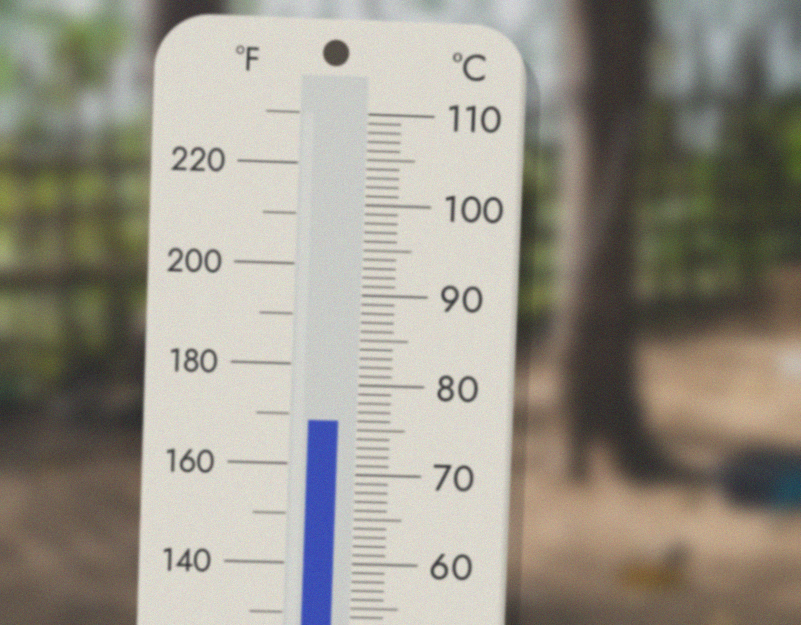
76; °C
